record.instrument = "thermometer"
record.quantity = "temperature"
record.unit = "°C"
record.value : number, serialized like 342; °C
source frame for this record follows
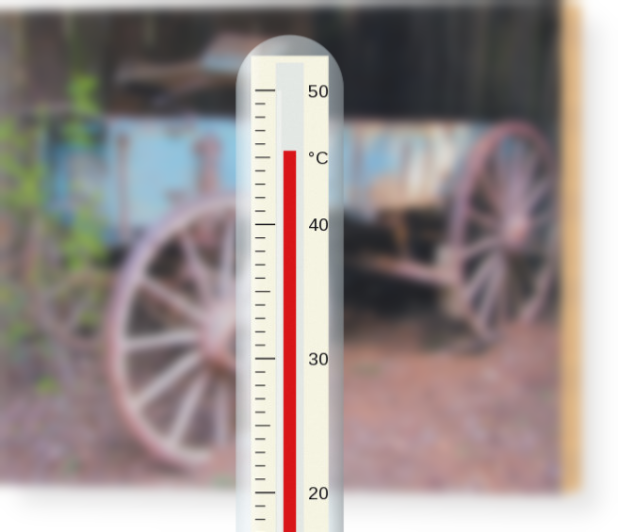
45.5; °C
